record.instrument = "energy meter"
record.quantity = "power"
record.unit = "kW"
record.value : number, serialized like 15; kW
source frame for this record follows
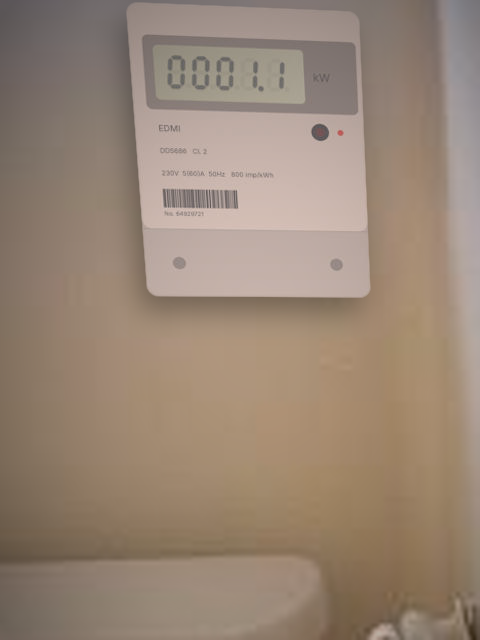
1.1; kW
